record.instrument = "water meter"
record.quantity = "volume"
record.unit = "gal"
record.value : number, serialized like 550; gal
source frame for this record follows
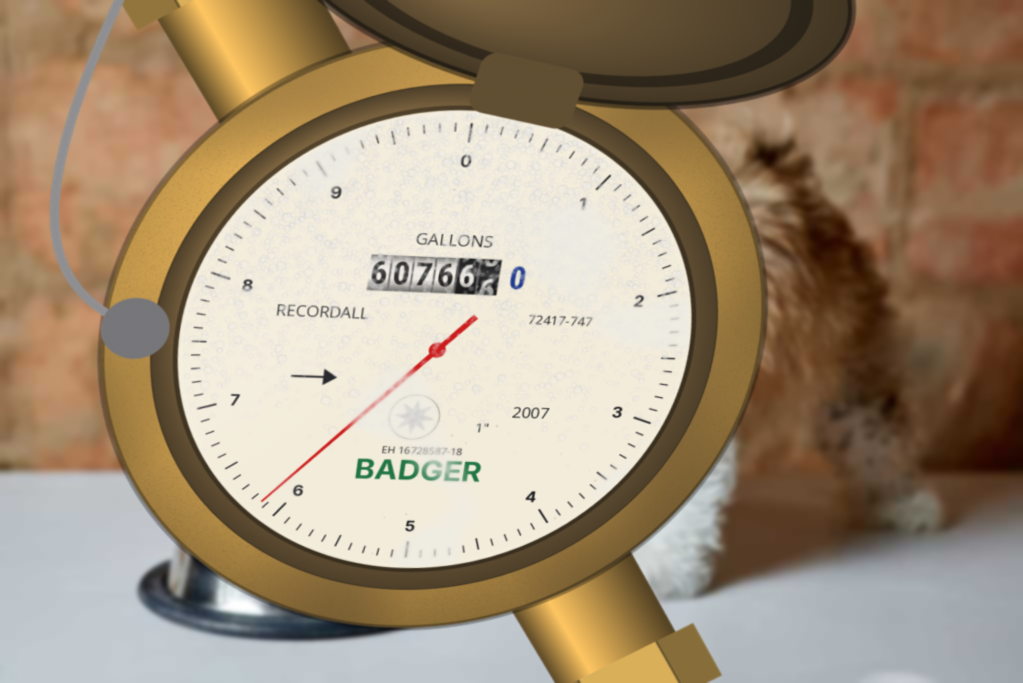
6076656.1; gal
